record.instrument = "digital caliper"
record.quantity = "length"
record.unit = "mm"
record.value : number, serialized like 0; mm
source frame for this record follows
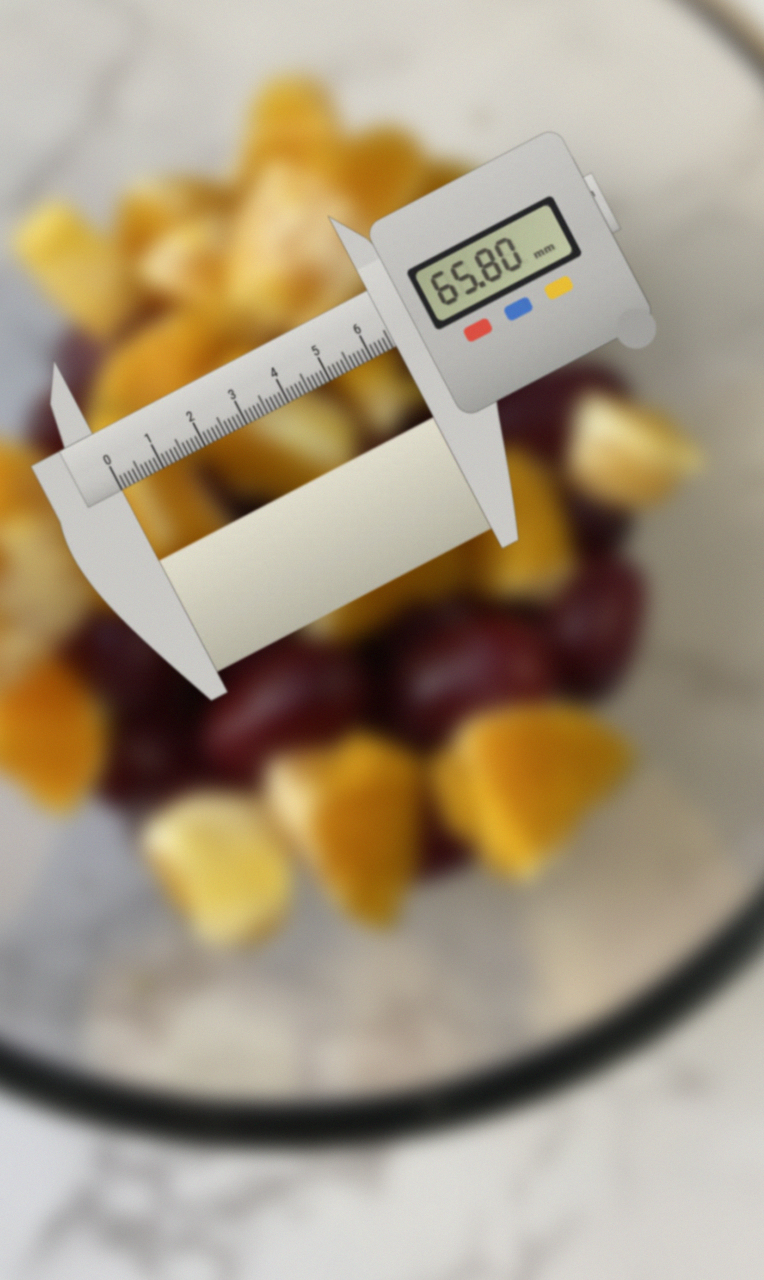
65.80; mm
